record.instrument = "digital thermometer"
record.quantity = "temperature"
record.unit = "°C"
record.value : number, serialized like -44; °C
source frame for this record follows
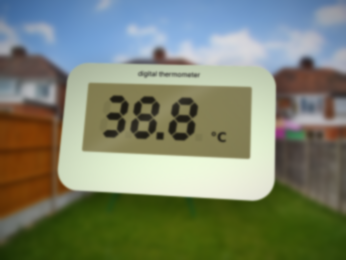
38.8; °C
